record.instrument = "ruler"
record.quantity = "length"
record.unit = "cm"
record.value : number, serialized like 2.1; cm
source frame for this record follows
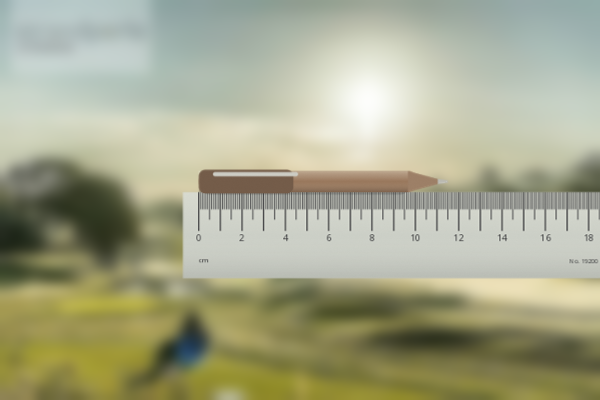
11.5; cm
